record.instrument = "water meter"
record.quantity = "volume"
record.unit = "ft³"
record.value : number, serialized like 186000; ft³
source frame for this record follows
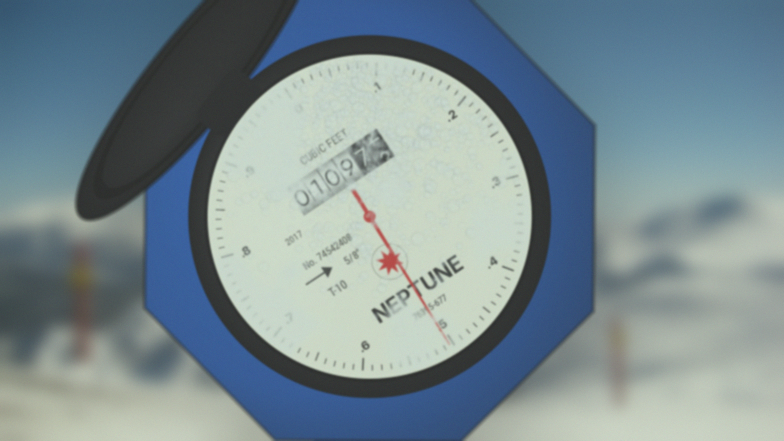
10972.50; ft³
